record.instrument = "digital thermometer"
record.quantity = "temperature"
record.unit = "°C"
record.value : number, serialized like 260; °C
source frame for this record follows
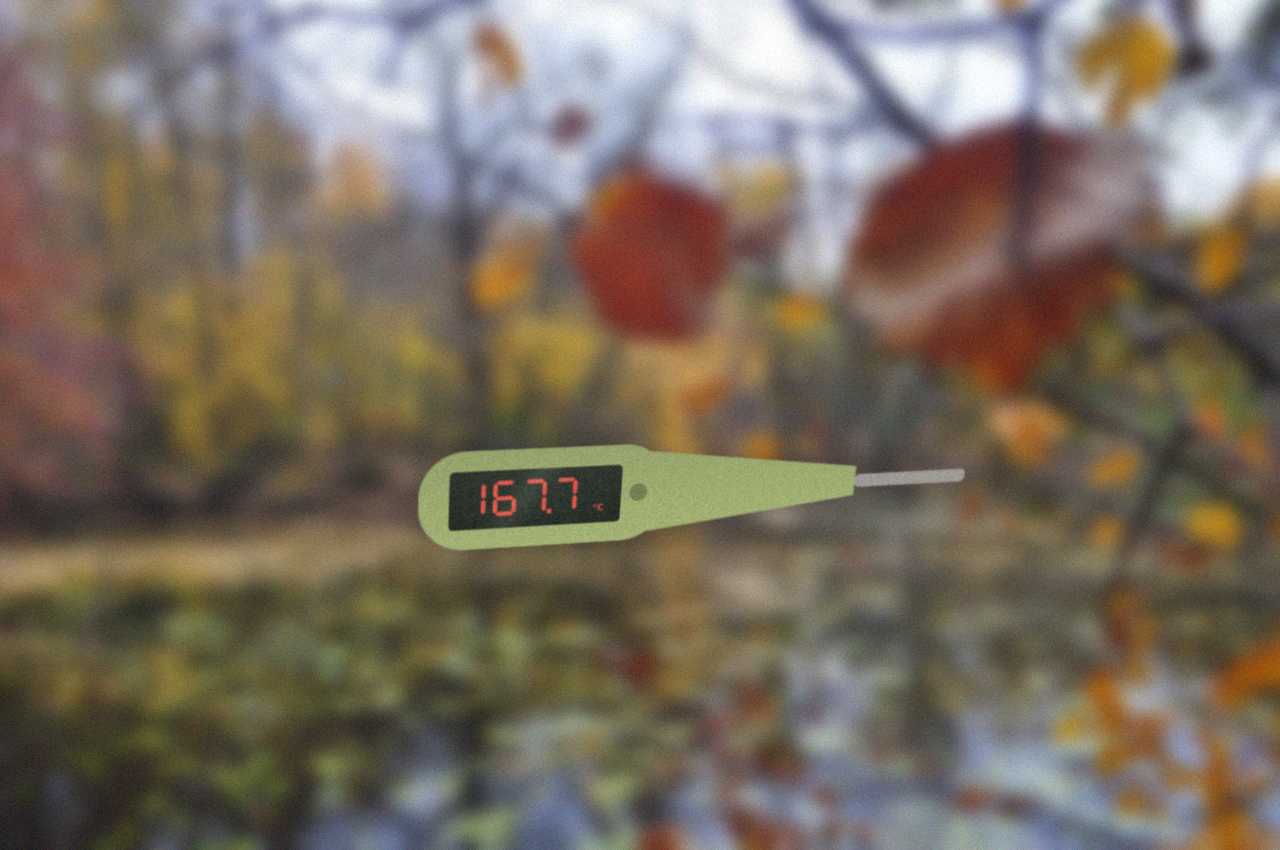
167.7; °C
